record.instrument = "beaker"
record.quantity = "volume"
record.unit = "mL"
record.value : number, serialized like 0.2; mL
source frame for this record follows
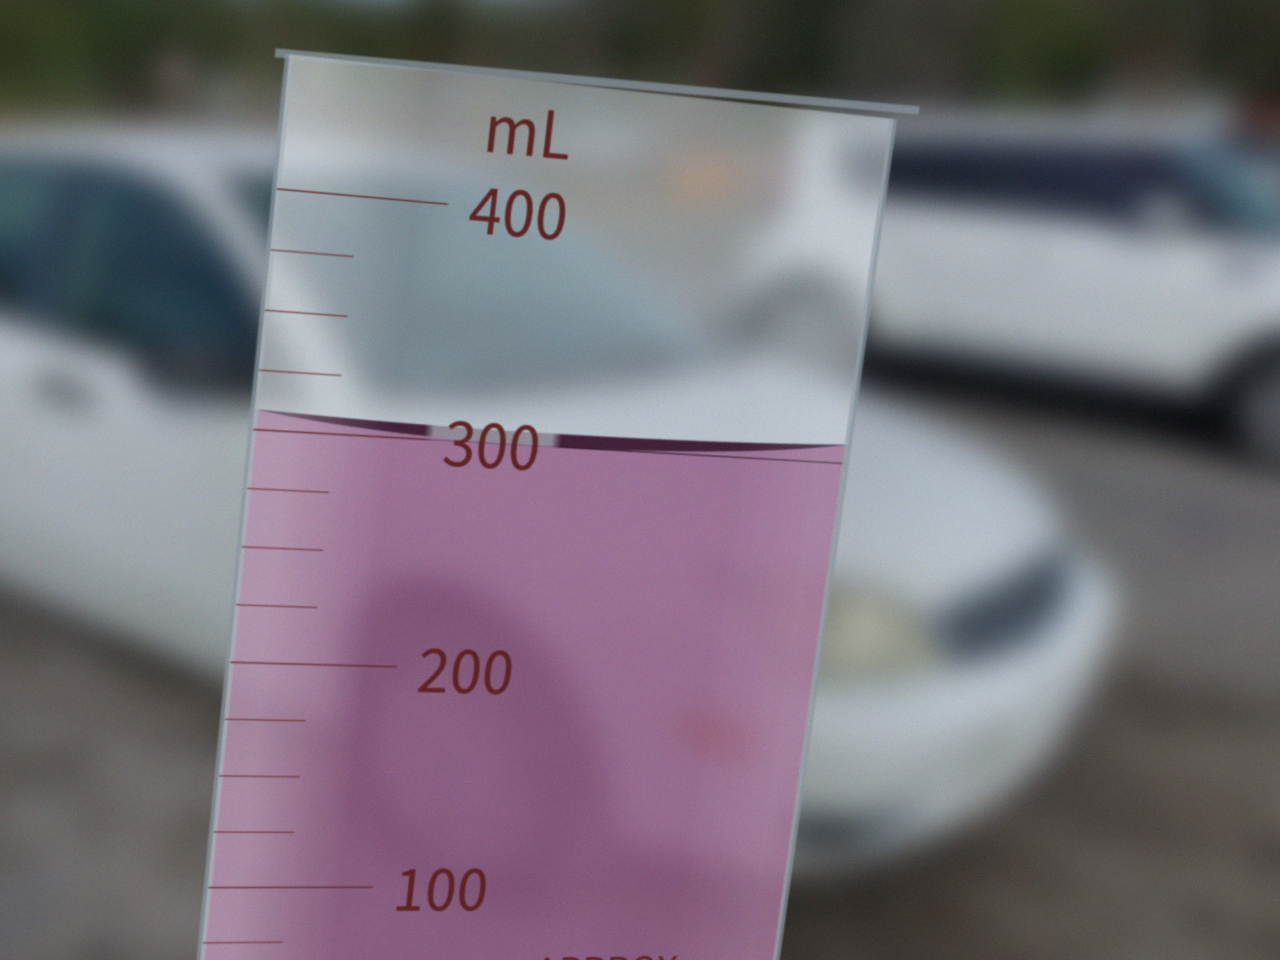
300; mL
